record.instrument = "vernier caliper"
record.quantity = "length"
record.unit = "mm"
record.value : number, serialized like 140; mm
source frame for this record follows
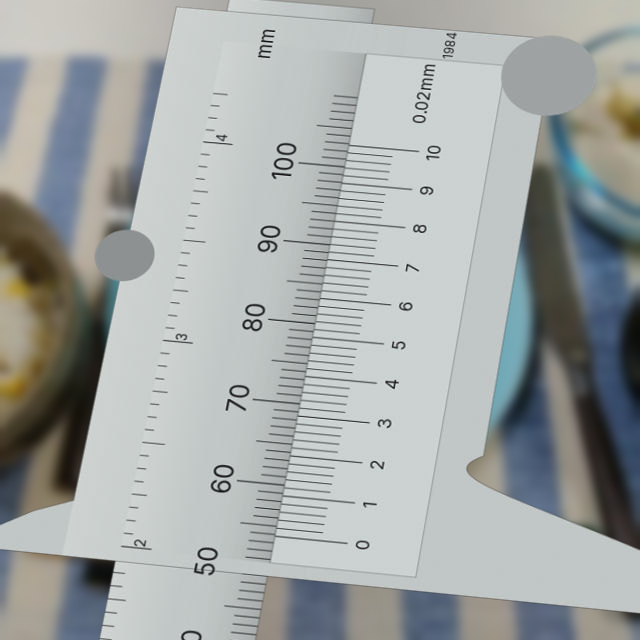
53.8; mm
